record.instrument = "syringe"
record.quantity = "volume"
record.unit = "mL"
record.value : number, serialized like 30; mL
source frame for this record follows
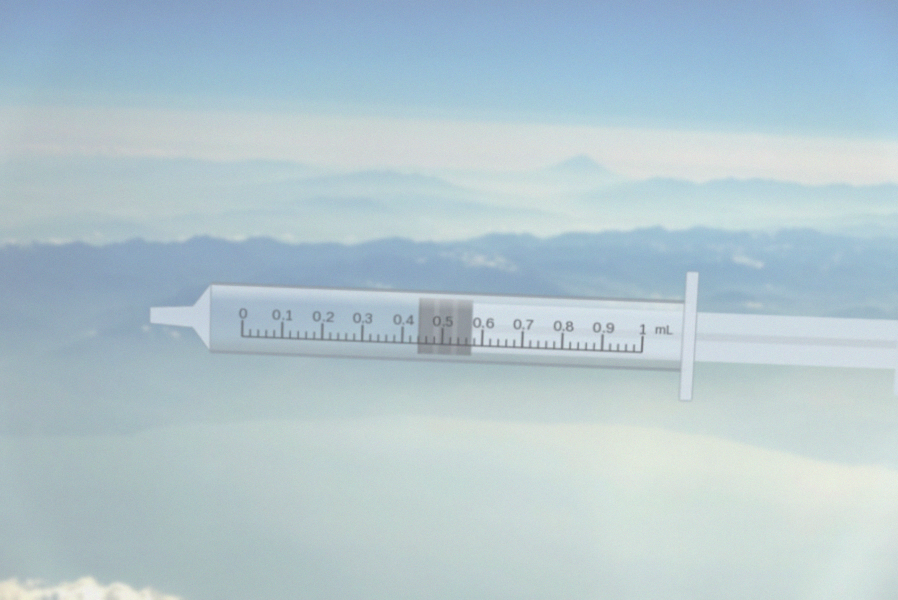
0.44; mL
